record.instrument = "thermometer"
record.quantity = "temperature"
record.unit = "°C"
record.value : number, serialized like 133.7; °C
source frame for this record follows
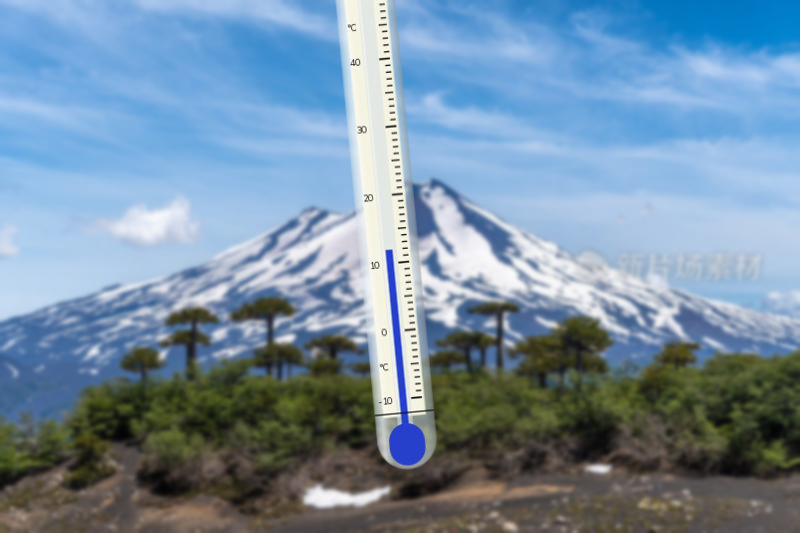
12; °C
